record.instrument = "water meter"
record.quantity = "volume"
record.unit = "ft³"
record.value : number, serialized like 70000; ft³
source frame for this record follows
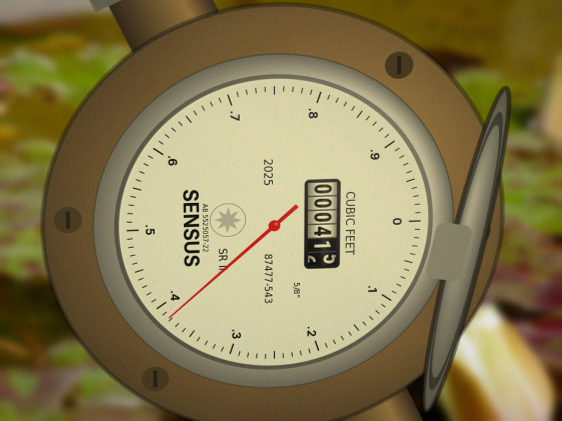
415.38; ft³
